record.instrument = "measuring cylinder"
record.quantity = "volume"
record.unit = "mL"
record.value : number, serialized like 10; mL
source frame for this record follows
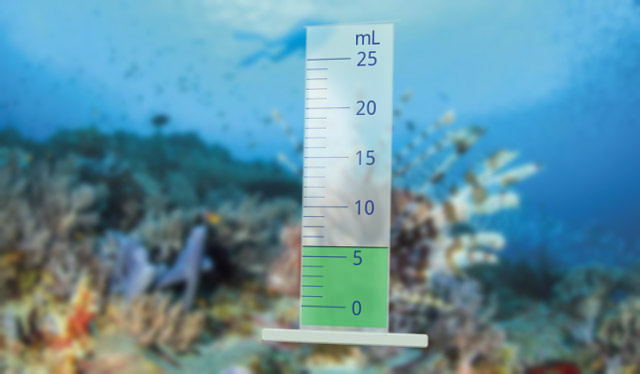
6; mL
